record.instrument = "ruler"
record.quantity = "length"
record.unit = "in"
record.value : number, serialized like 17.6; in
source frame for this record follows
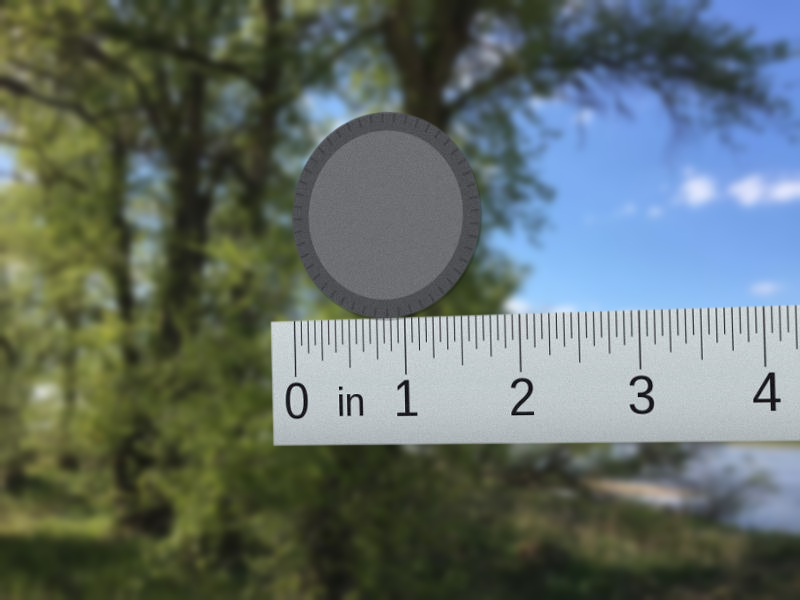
1.6875; in
